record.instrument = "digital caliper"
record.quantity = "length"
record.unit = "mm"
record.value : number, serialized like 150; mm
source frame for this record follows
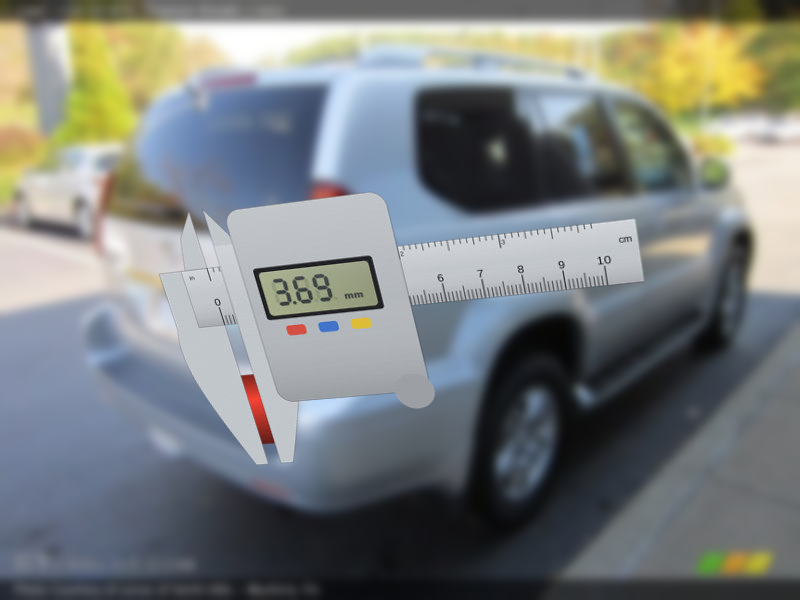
3.69; mm
